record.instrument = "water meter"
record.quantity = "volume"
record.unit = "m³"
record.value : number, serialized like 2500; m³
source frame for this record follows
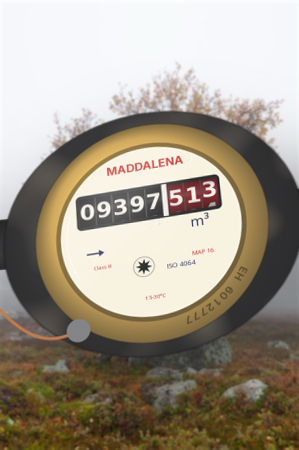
9397.513; m³
